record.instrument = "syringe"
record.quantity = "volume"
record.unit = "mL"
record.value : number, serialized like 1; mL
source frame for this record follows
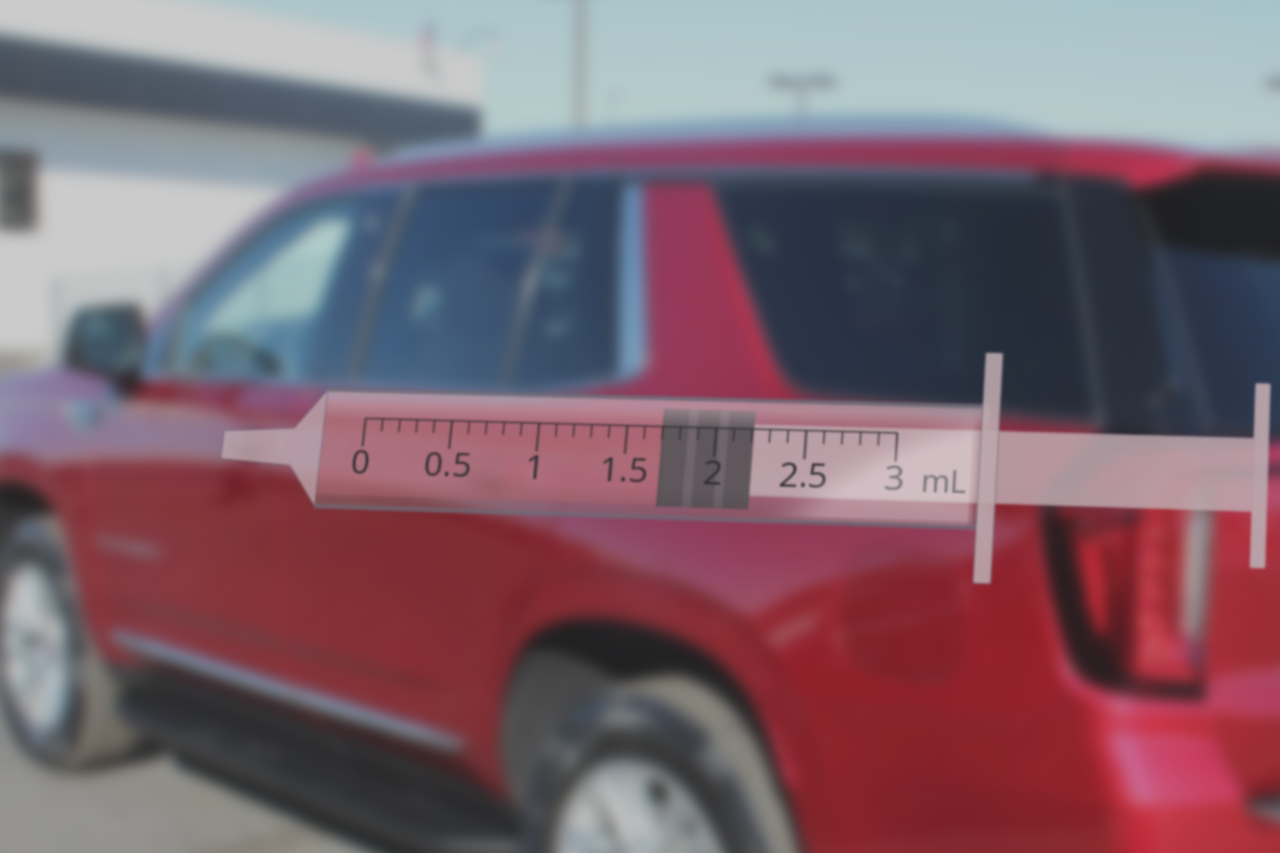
1.7; mL
